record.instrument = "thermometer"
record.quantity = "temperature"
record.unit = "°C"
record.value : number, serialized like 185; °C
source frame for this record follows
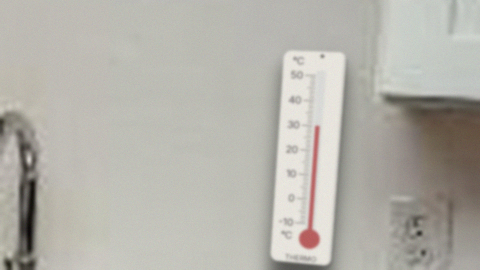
30; °C
